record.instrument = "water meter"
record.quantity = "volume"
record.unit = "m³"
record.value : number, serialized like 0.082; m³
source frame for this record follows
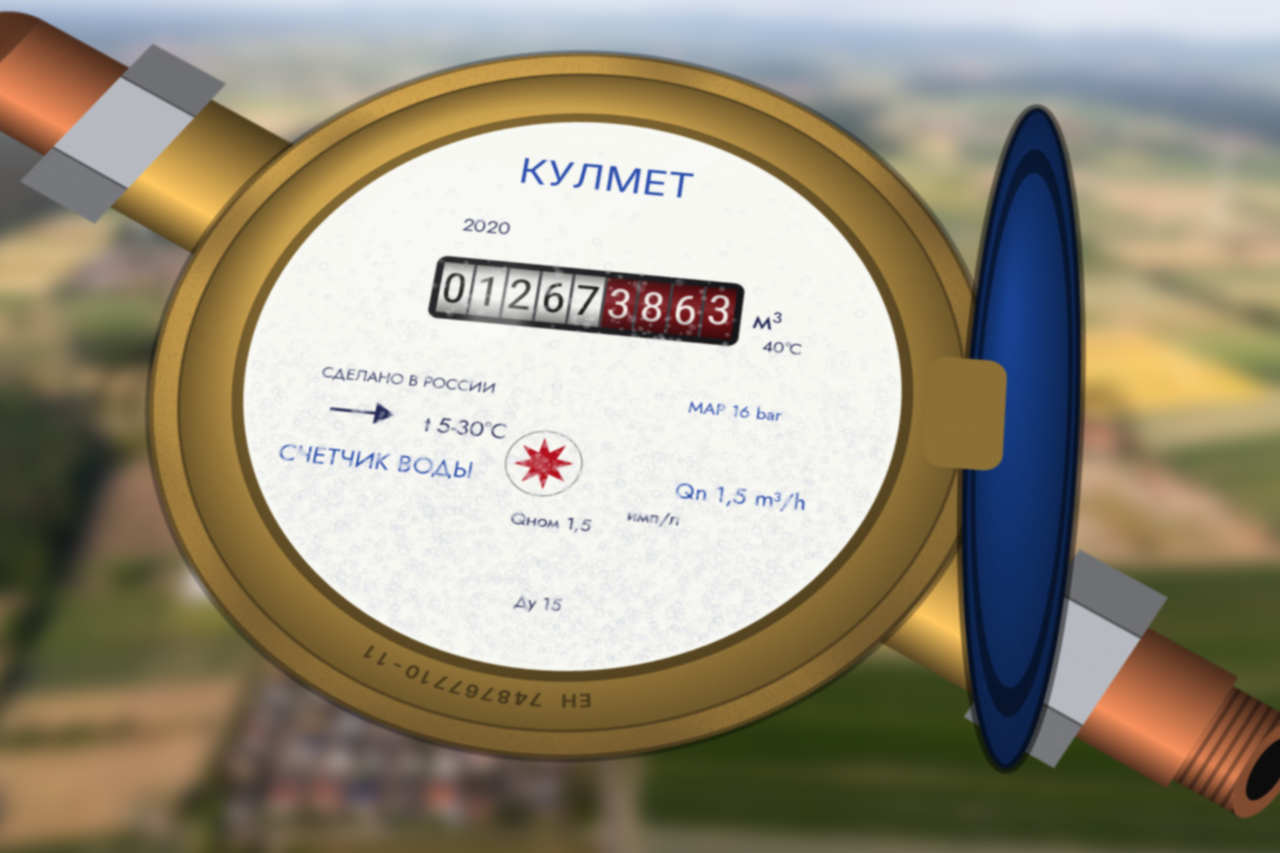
1267.3863; m³
